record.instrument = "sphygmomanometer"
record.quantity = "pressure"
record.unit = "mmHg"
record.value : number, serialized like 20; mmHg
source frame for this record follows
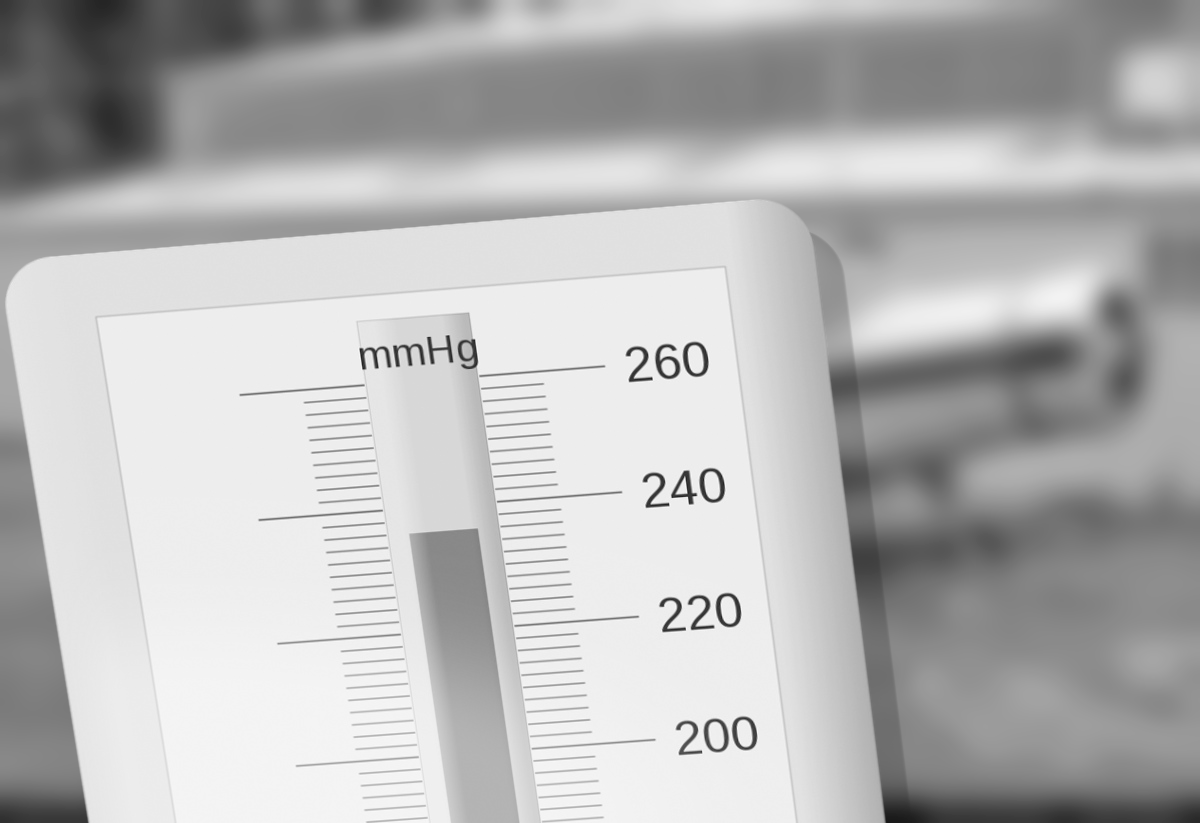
236; mmHg
